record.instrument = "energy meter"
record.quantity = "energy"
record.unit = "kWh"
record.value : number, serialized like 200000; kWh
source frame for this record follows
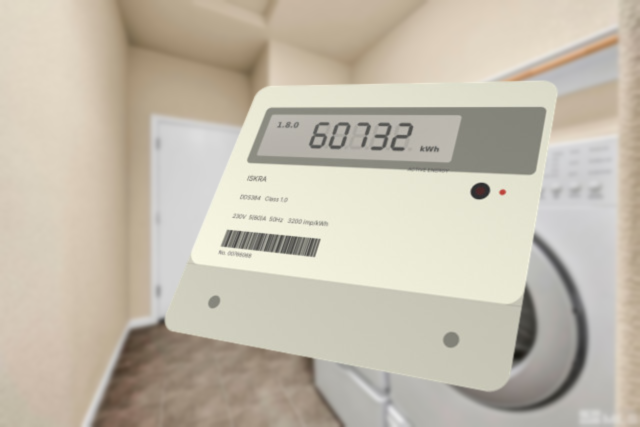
60732; kWh
